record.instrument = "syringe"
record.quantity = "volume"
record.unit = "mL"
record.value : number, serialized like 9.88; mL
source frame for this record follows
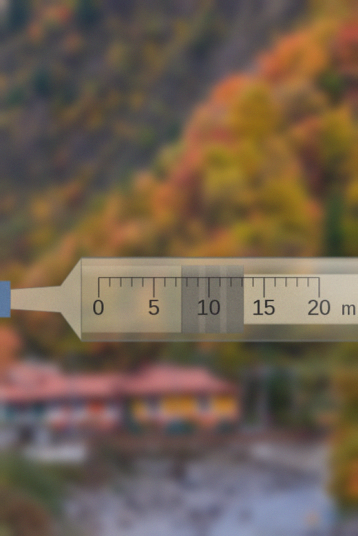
7.5; mL
